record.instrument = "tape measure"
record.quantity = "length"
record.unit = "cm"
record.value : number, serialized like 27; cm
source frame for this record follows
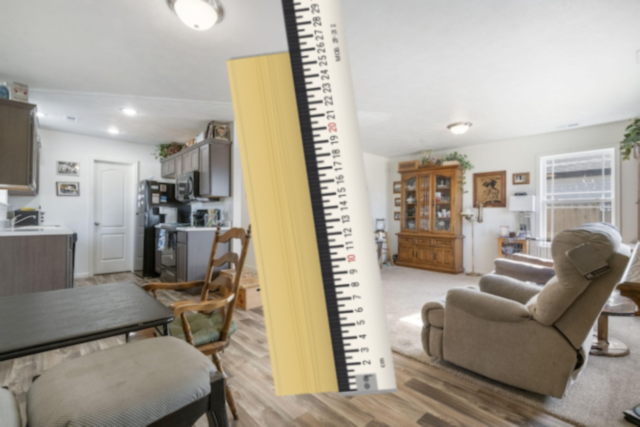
26; cm
